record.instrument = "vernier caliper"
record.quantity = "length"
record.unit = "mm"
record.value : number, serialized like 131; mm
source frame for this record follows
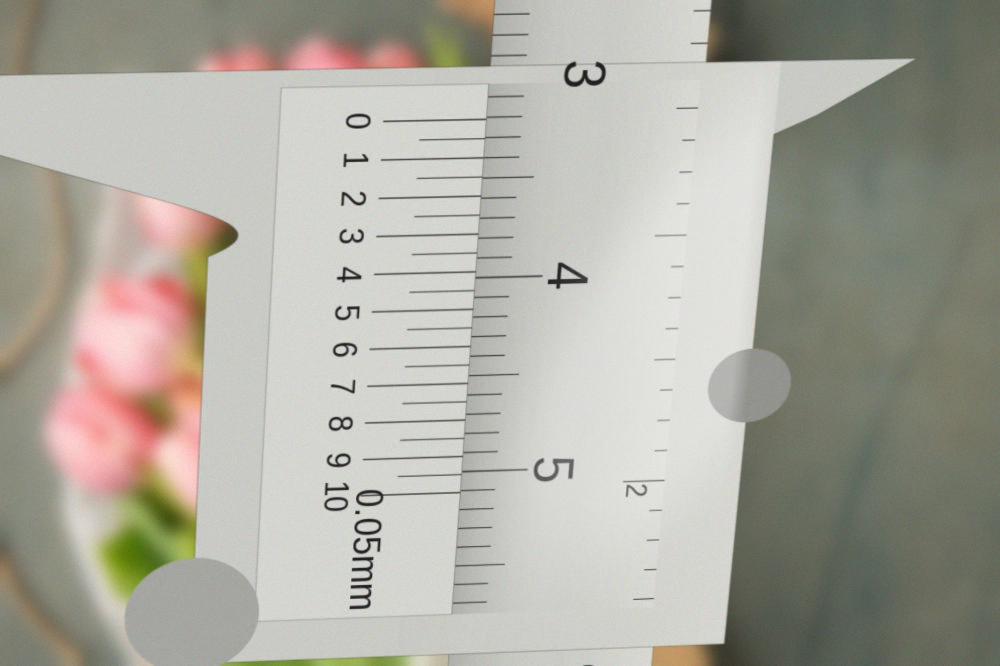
32.1; mm
